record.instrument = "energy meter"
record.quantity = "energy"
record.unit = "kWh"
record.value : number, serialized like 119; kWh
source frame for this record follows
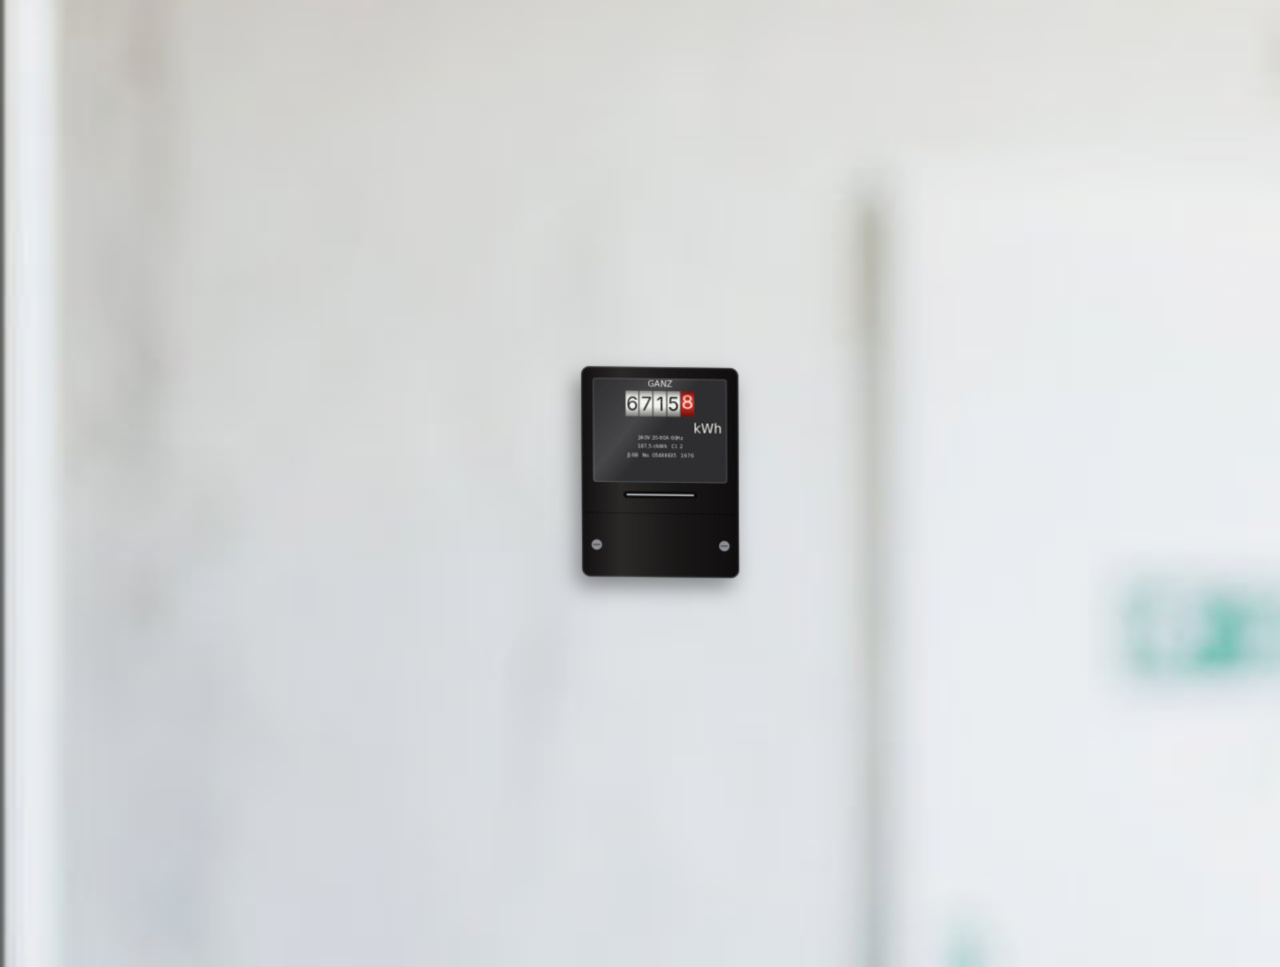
6715.8; kWh
